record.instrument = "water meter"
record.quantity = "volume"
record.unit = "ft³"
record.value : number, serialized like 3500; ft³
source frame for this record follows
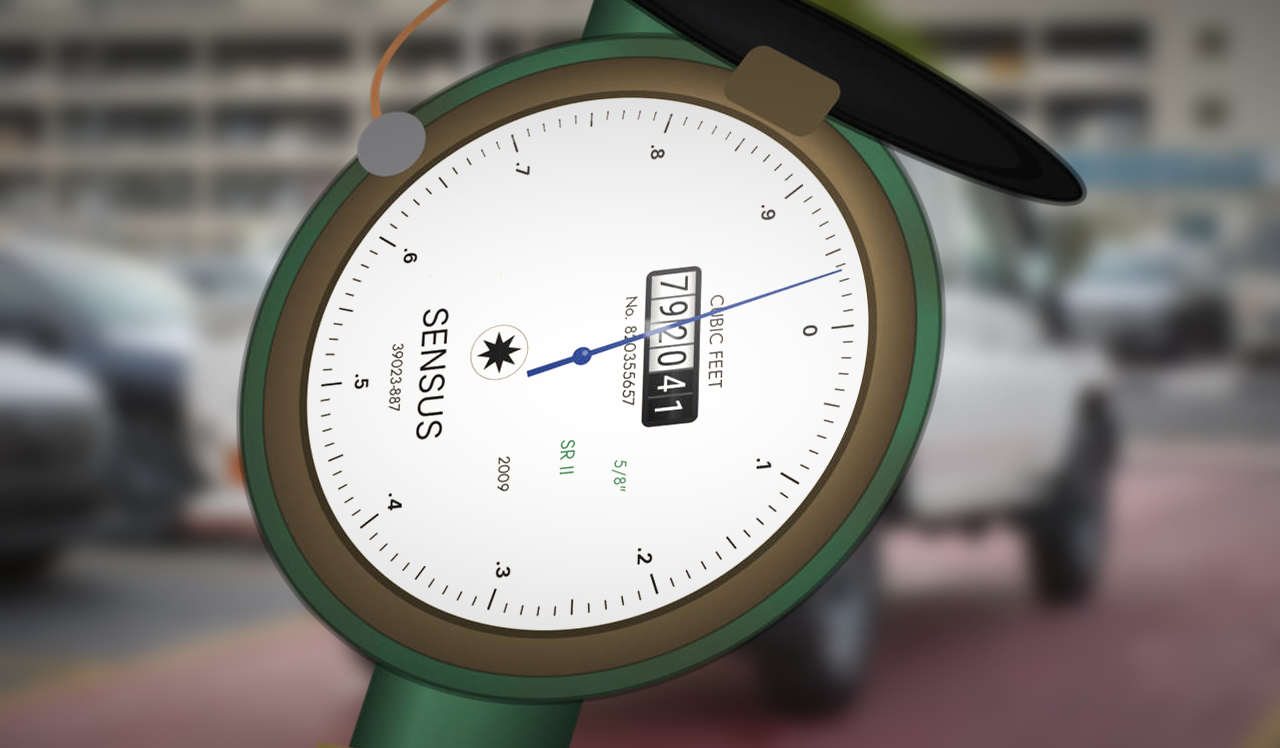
792040.96; ft³
